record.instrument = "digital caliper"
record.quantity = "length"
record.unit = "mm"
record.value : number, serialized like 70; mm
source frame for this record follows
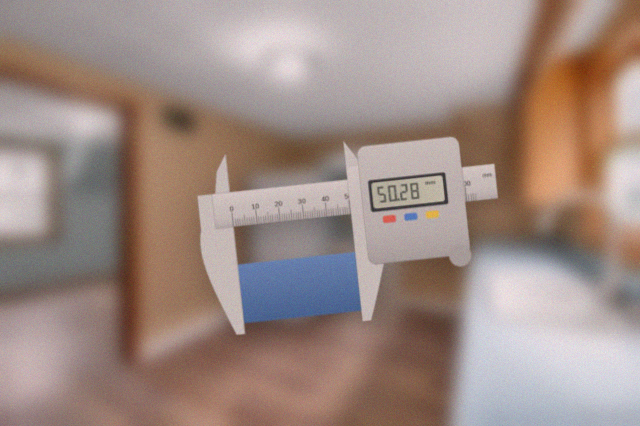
50.28; mm
